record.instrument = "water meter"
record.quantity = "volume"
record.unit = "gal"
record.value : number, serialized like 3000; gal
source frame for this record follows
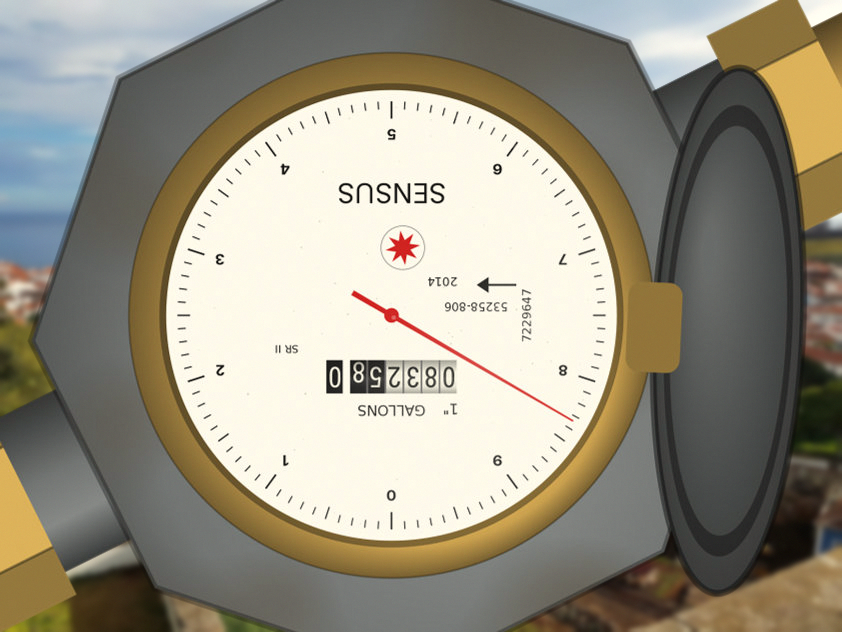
832578.3; gal
